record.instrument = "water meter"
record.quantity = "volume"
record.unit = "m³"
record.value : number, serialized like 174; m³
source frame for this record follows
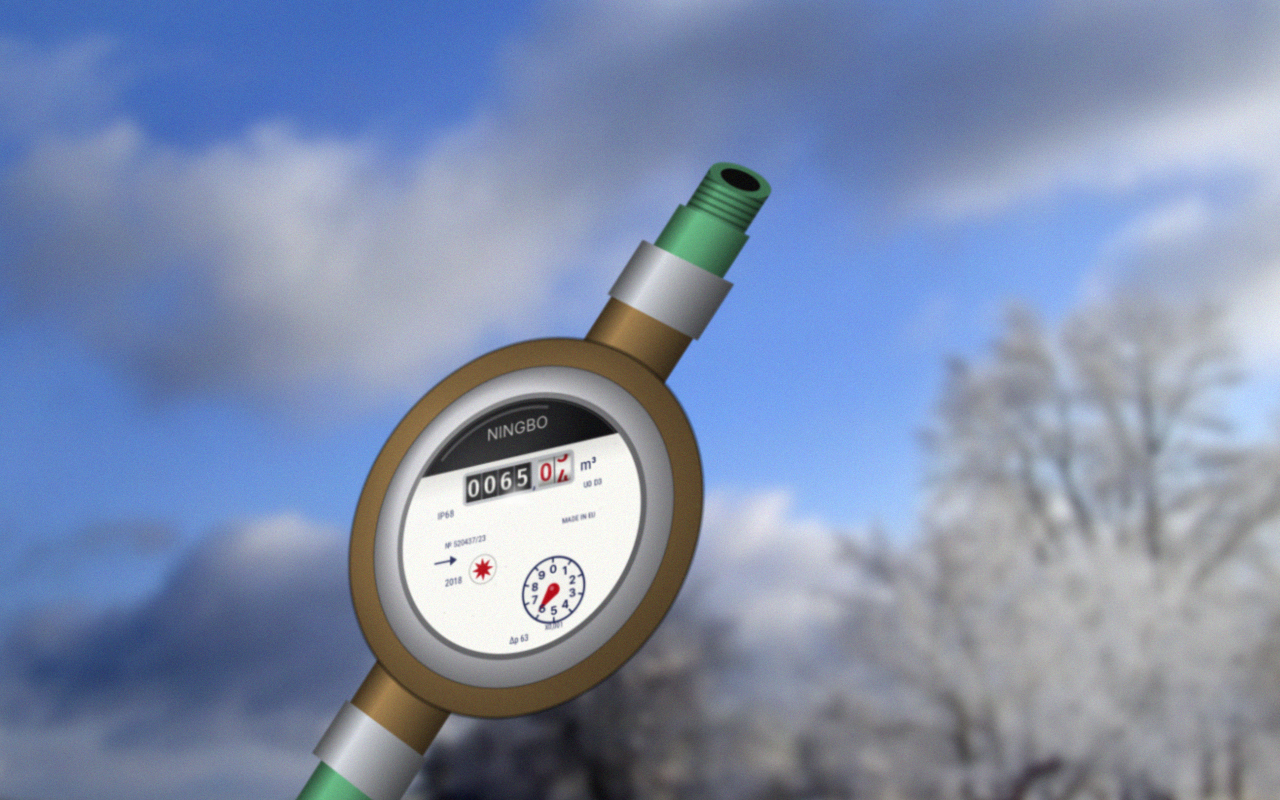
65.036; m³
